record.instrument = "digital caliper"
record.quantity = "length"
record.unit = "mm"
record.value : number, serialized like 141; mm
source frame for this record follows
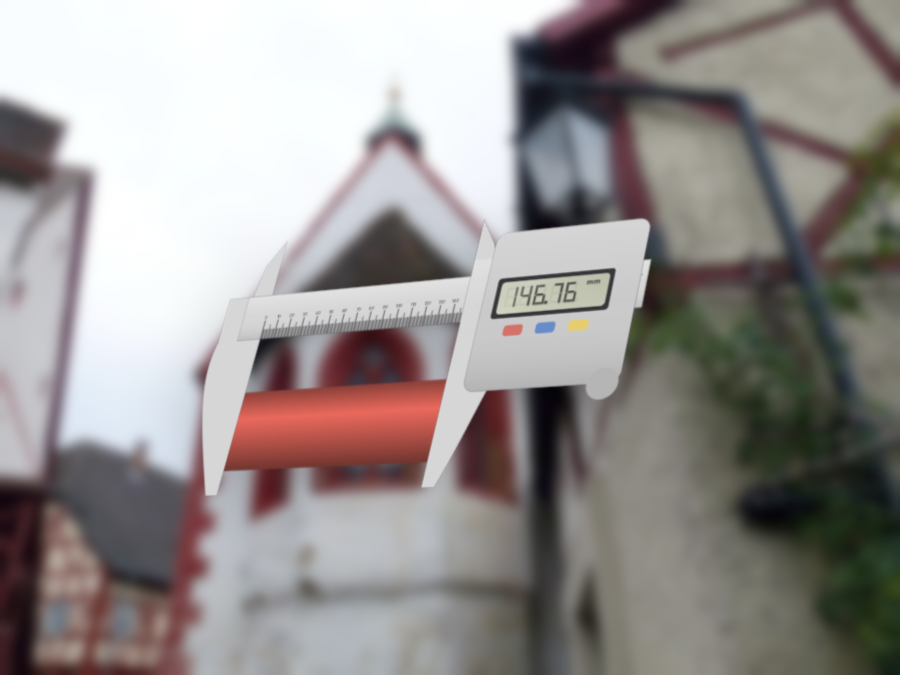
146.76; mm
